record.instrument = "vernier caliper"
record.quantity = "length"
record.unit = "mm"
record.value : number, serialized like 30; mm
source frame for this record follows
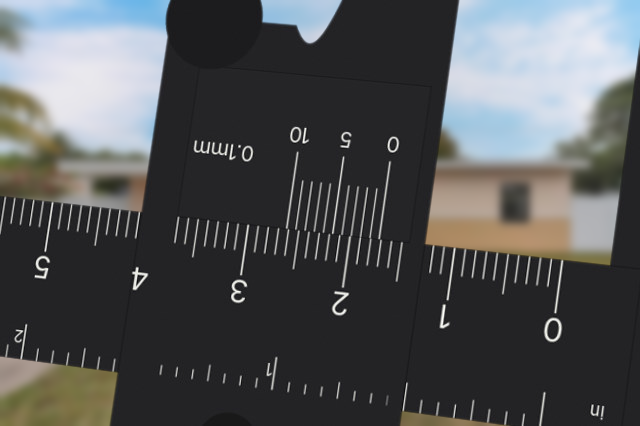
17.2; mm
